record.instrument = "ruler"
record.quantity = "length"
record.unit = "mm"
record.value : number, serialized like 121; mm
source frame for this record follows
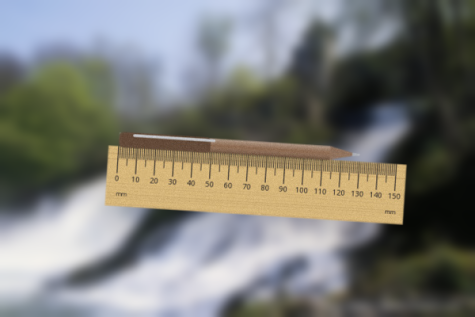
130; mm
